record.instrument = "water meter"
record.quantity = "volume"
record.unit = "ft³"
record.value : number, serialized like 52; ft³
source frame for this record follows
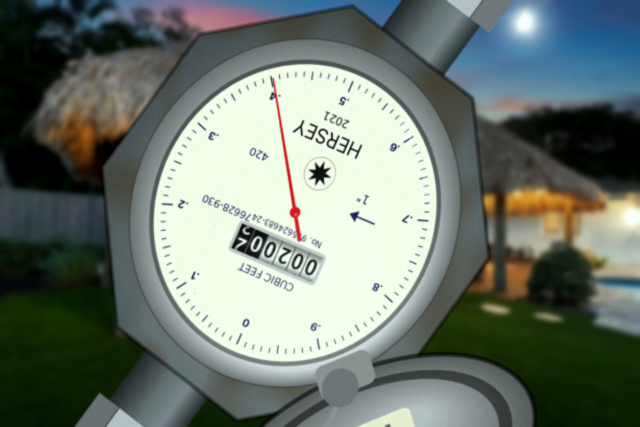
2002.40; ft³
